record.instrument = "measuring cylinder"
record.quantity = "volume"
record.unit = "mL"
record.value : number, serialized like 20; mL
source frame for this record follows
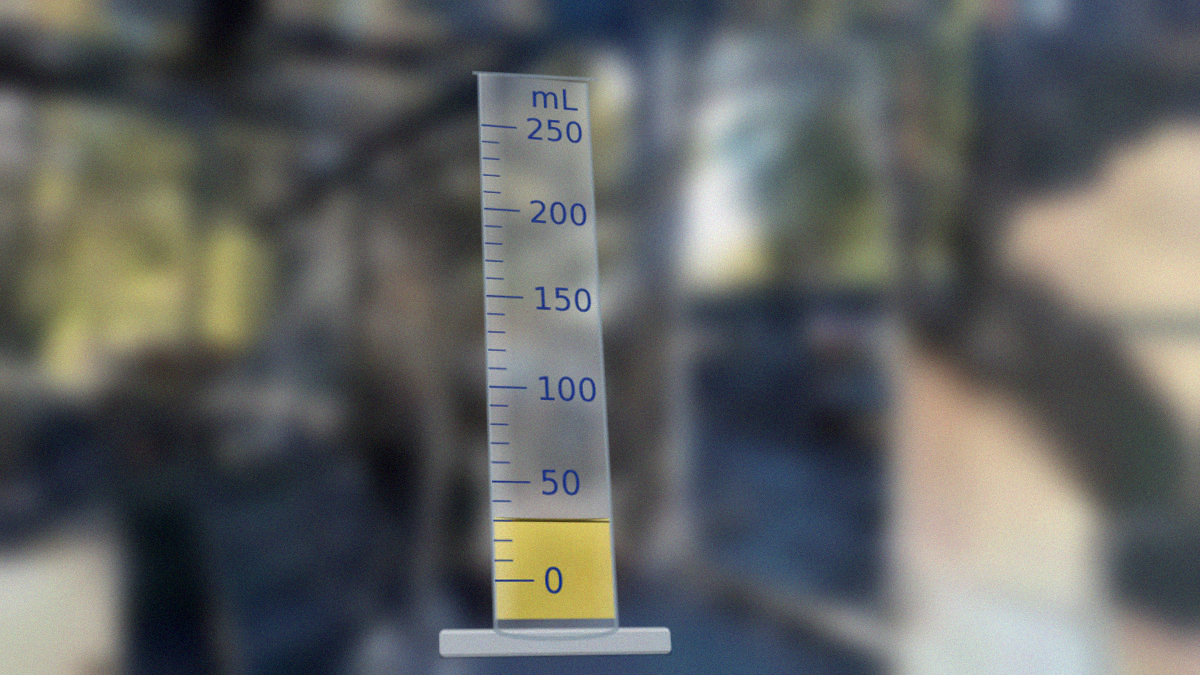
30; mL
